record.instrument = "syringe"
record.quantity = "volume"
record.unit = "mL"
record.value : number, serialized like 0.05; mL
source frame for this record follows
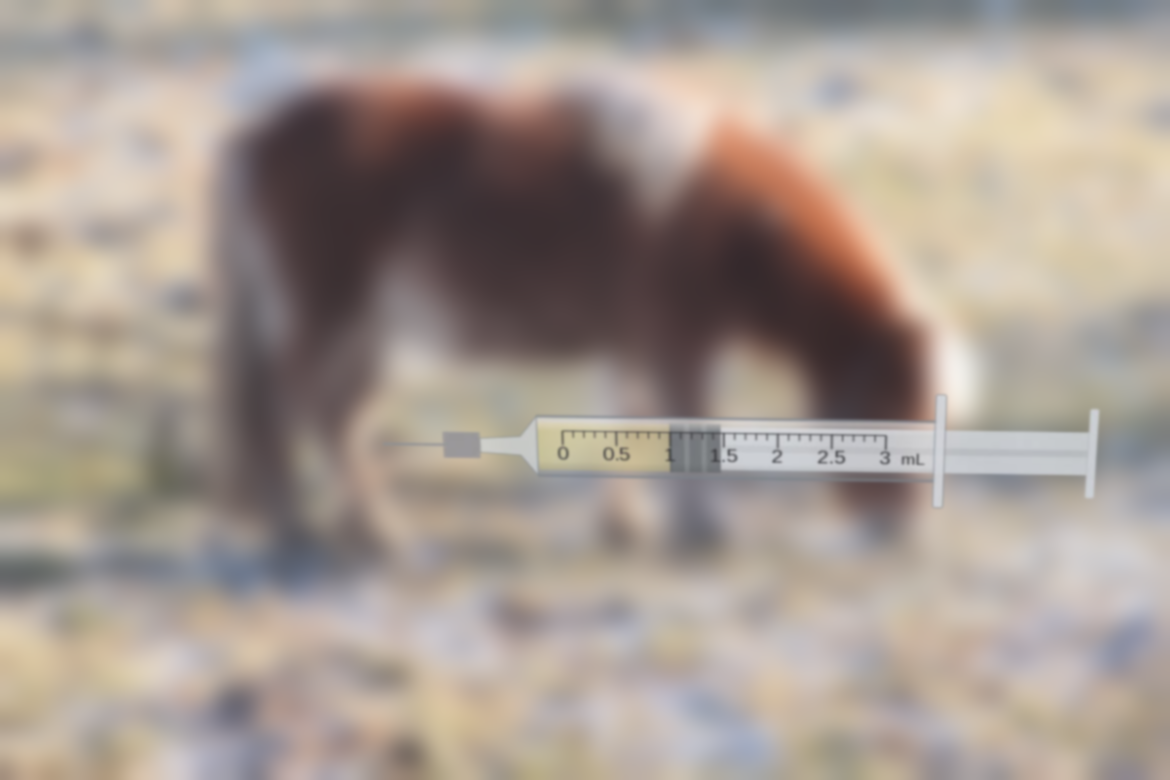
1; mL
